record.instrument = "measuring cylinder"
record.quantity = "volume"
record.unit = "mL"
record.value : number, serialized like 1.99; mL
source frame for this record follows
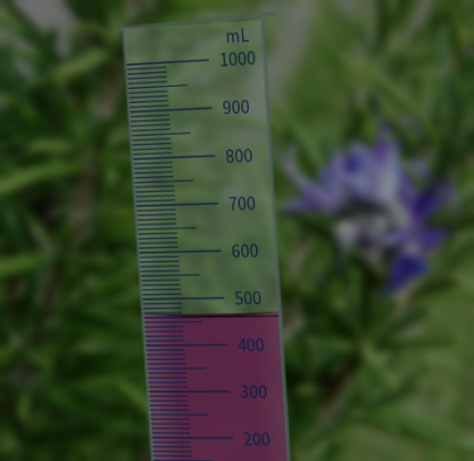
460; mL
